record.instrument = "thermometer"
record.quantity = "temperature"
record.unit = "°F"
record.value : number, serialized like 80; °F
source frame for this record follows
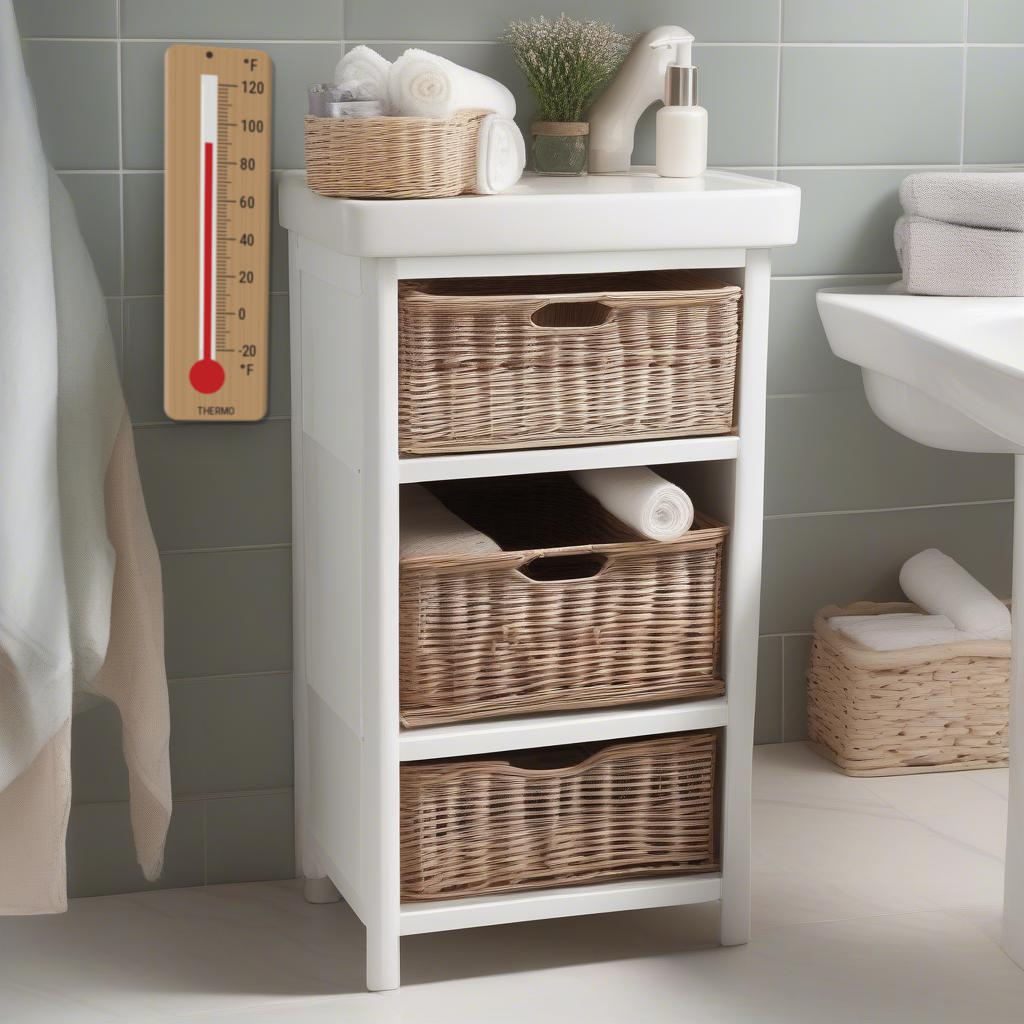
90; °F
